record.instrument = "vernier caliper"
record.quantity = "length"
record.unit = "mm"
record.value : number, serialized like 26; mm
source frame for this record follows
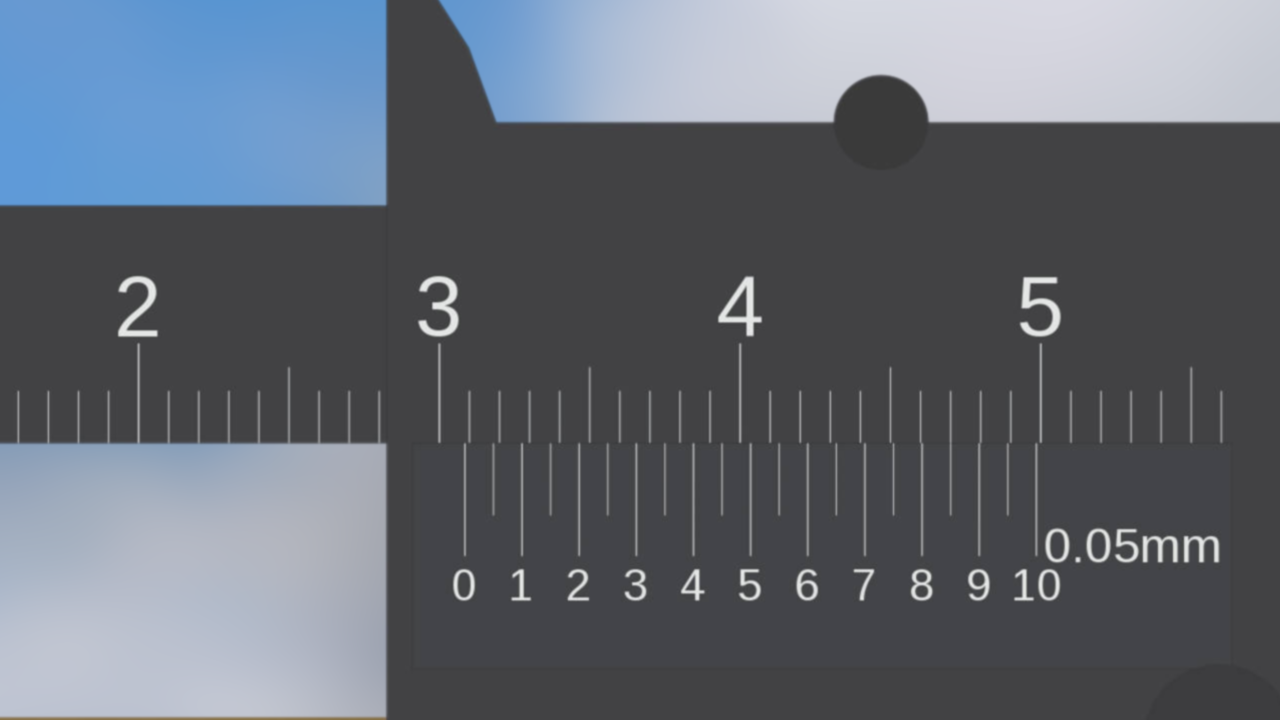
30.85; mm
